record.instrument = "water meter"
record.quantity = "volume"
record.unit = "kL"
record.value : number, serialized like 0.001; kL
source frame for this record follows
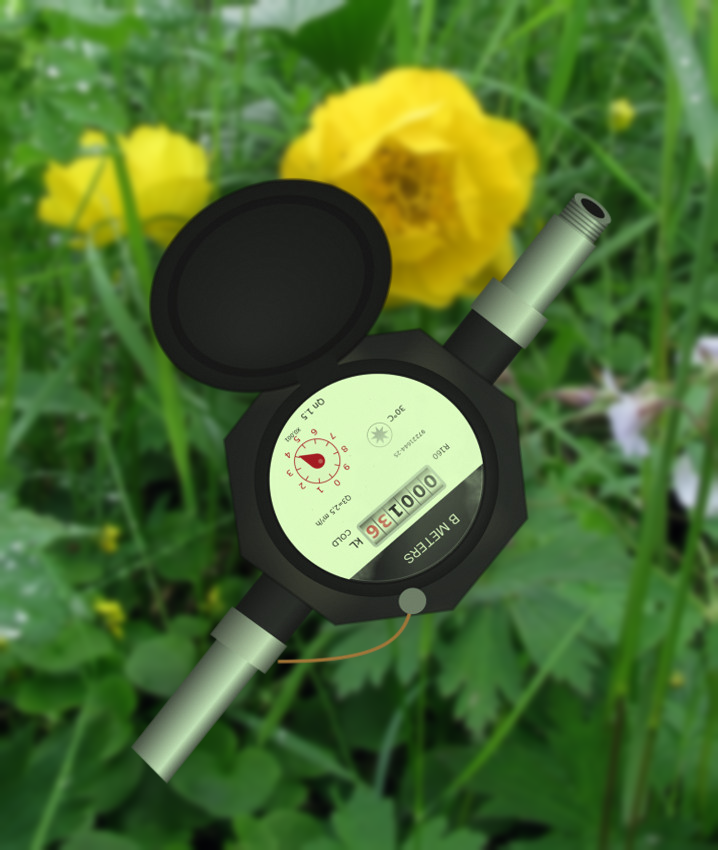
1.364; kL
